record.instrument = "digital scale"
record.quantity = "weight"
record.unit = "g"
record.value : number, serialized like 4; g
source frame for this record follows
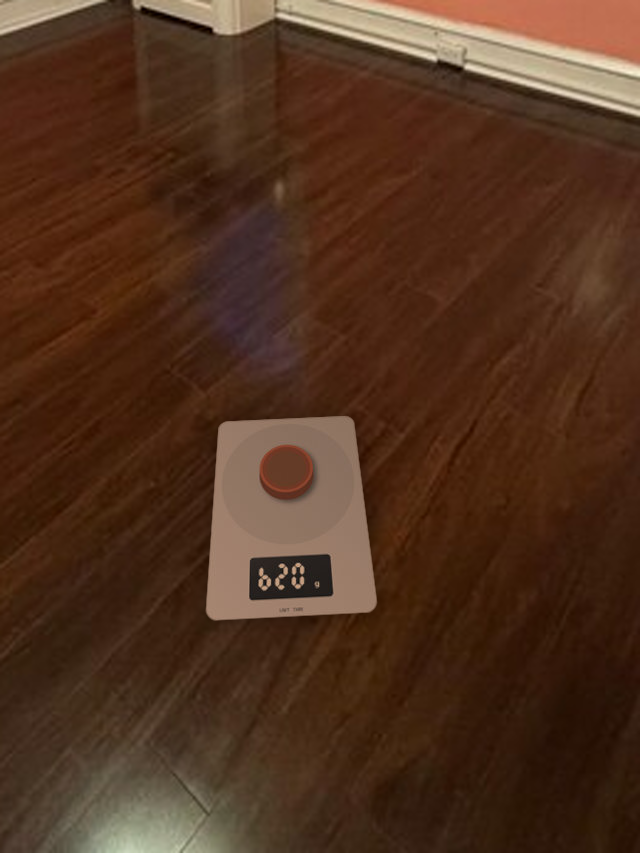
620; g
